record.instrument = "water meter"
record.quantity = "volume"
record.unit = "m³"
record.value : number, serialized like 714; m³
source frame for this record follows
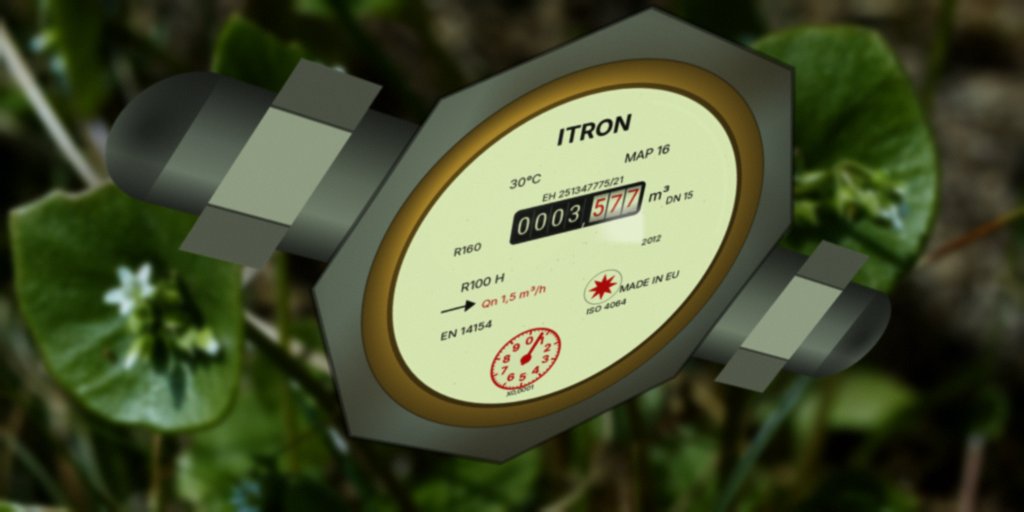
3.5770; m³
